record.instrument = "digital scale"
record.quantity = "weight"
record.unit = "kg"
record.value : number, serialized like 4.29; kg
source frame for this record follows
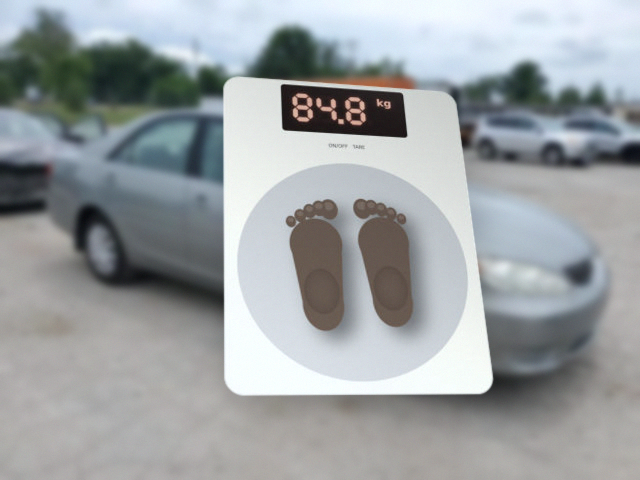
84.8; kg
